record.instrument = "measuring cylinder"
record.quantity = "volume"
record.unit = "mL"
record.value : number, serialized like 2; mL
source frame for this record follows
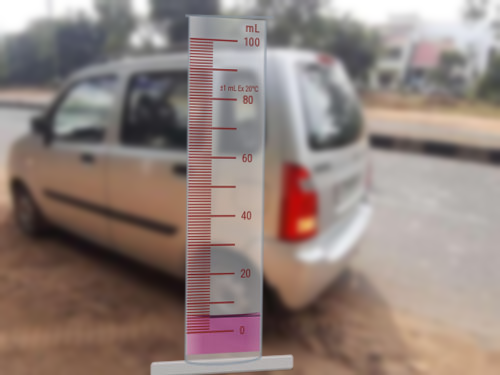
5; mL
